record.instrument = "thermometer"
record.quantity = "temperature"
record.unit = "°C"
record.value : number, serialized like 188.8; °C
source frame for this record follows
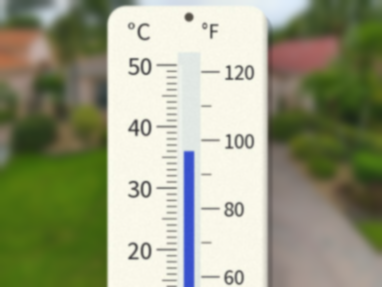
36; °C
